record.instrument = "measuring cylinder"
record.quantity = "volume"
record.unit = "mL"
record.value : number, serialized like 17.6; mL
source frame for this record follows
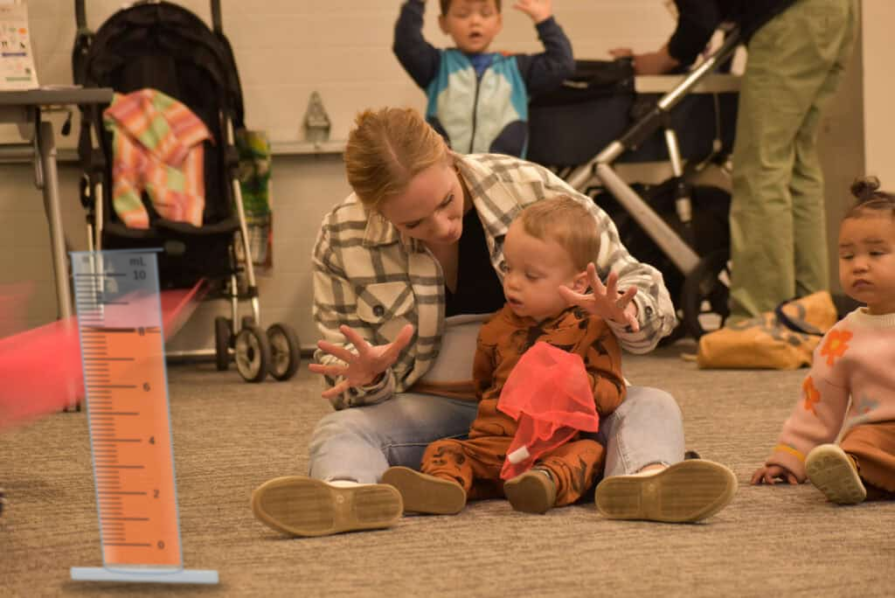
8; mL
